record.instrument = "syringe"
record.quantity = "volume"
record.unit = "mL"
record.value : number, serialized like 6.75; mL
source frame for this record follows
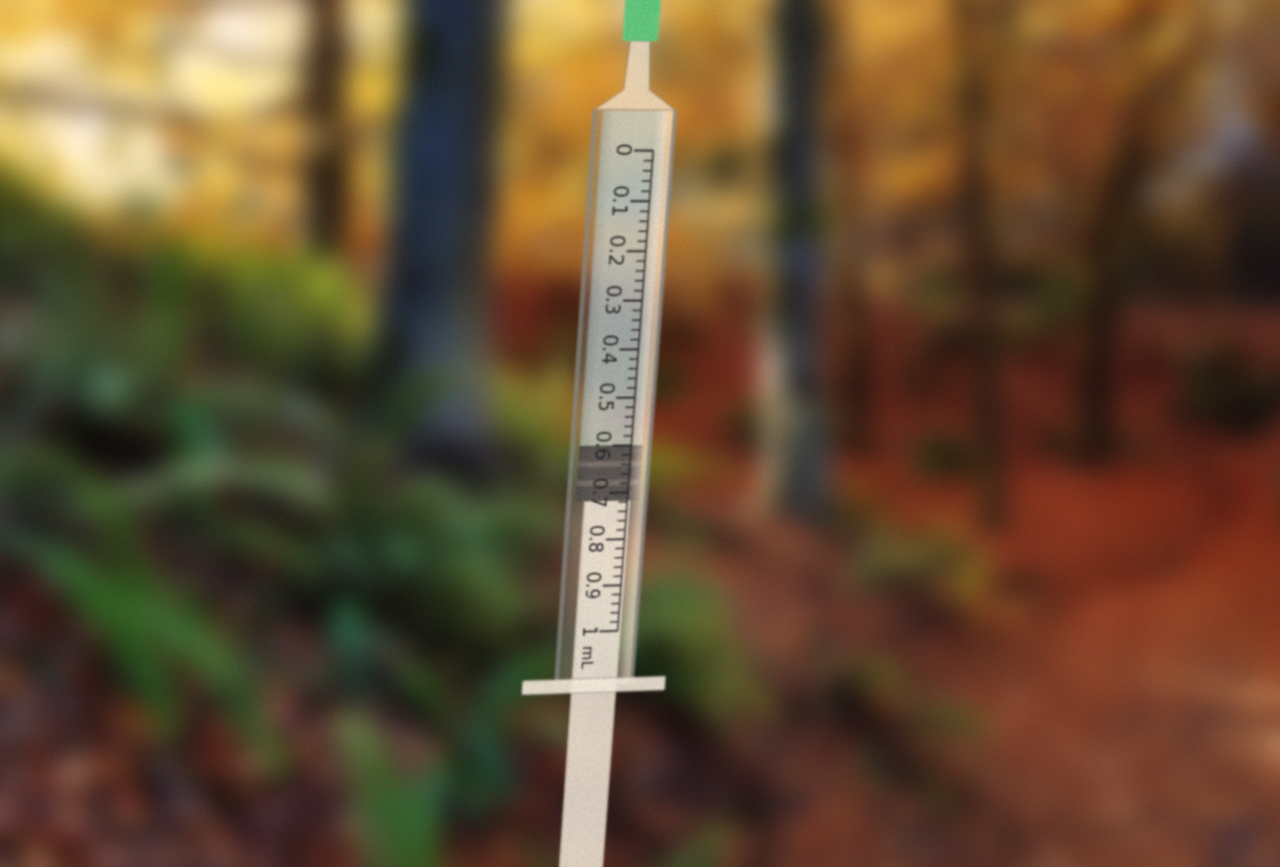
0.6; mL
